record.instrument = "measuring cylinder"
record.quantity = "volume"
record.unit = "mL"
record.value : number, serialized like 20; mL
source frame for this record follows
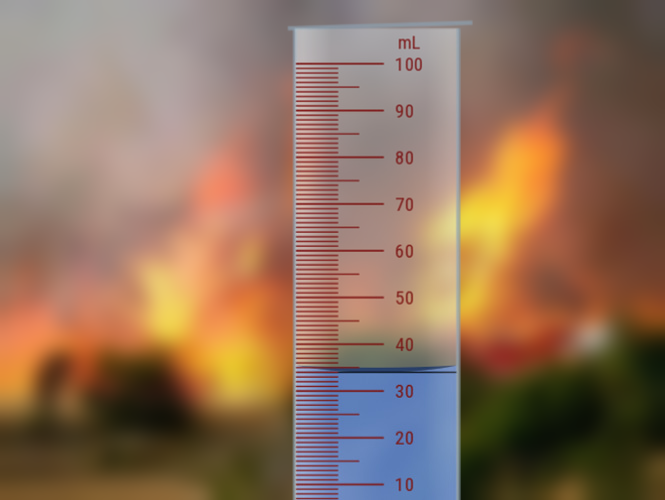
34; mL
